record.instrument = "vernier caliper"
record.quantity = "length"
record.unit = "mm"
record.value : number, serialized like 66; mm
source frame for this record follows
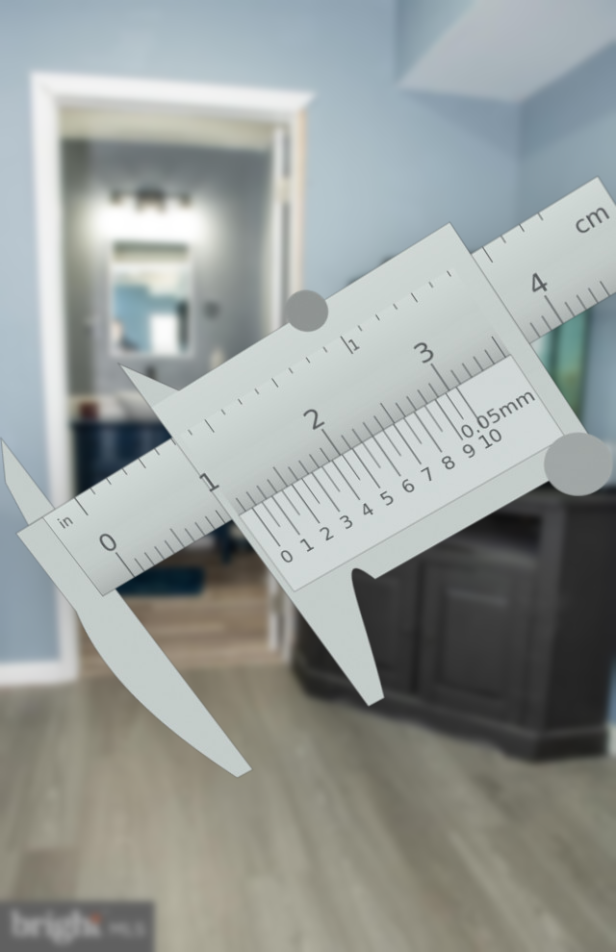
11.6; mm
